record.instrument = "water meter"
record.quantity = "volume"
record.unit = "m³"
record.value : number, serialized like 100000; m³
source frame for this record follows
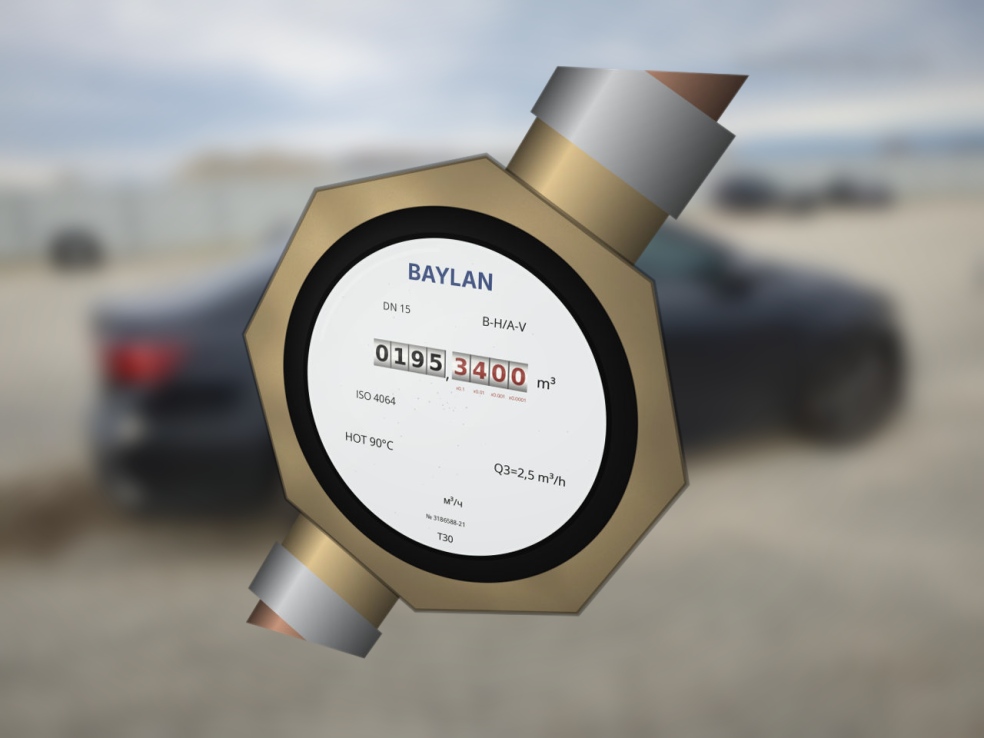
195.3400; m³
